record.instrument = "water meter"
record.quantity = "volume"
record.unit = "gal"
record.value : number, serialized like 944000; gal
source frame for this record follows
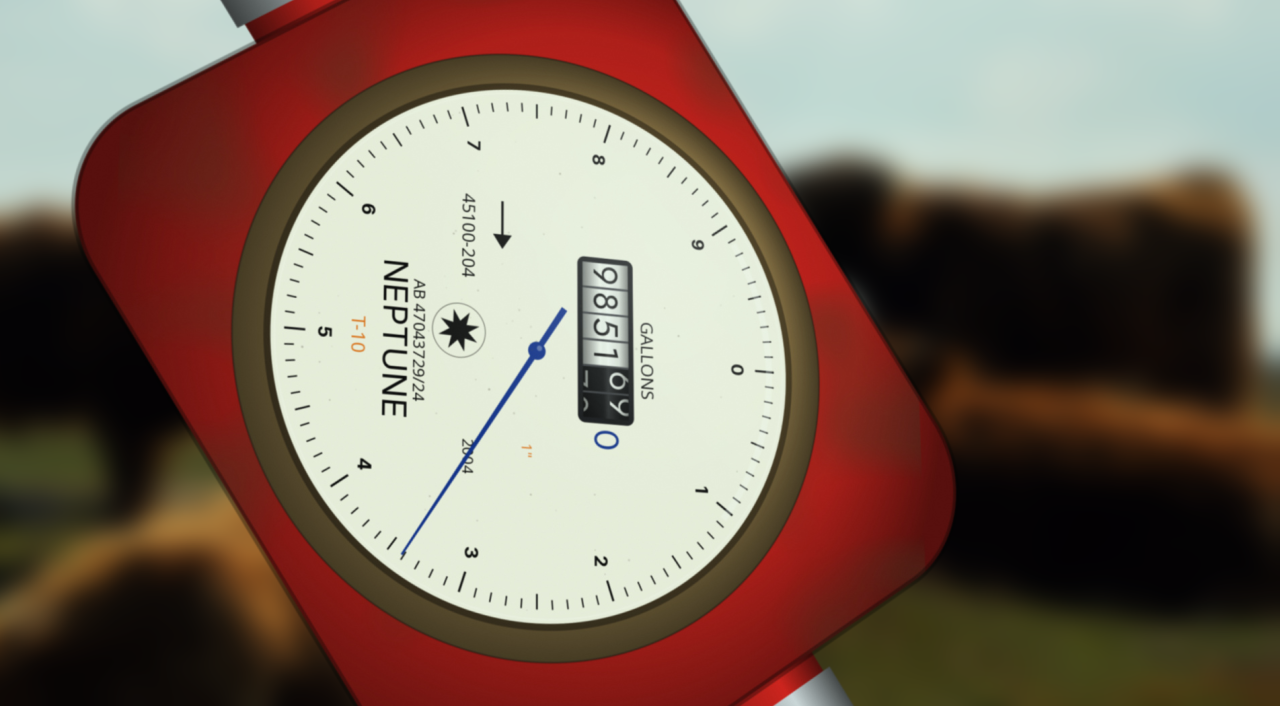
9851693.4; gal
